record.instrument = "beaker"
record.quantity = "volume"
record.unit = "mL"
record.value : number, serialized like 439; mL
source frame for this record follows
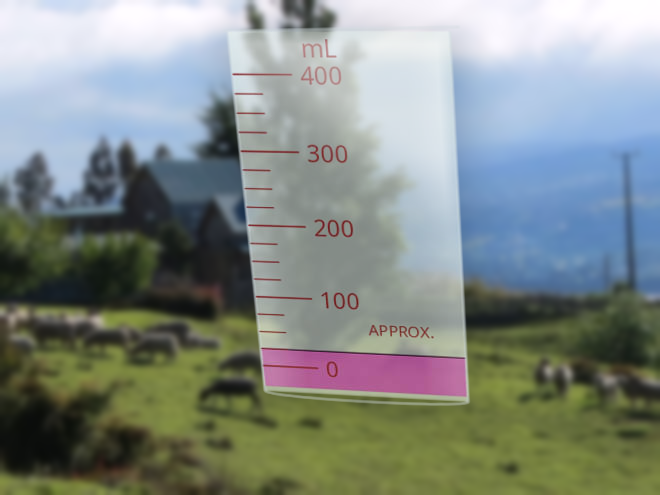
25; mL
